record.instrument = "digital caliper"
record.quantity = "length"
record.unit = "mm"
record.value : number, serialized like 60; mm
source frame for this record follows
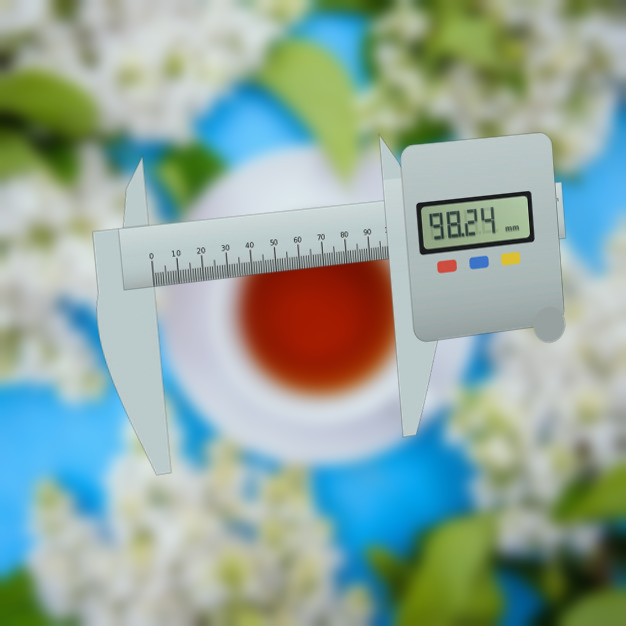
98.24; mm
